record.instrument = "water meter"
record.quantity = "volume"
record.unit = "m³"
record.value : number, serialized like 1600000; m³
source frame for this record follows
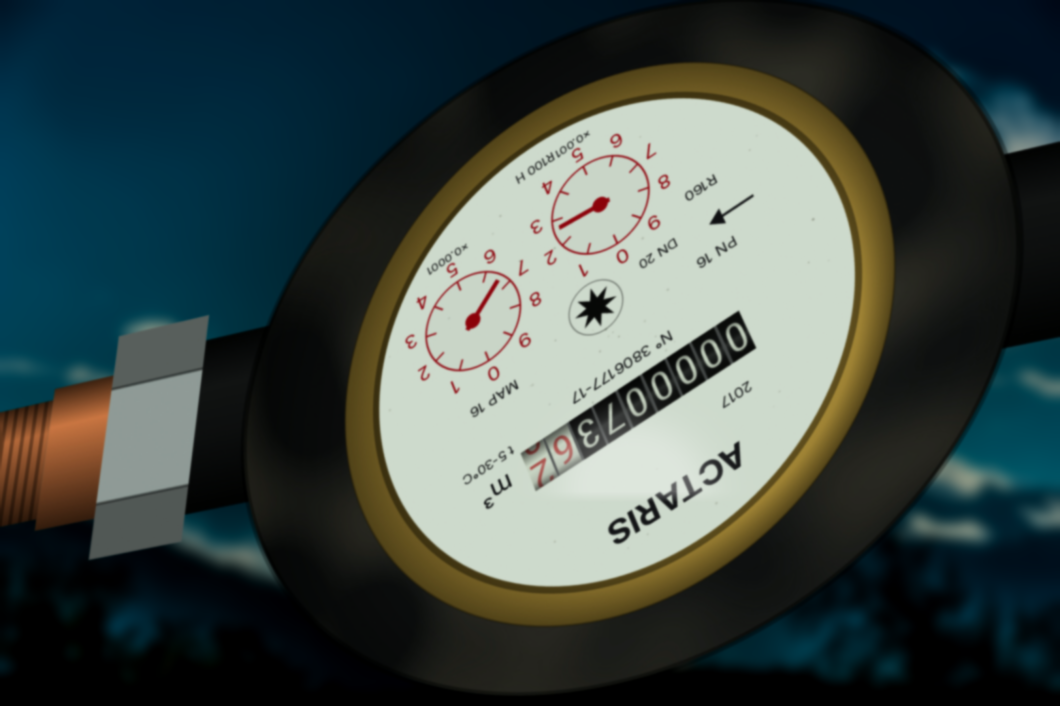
73.6226; m³
